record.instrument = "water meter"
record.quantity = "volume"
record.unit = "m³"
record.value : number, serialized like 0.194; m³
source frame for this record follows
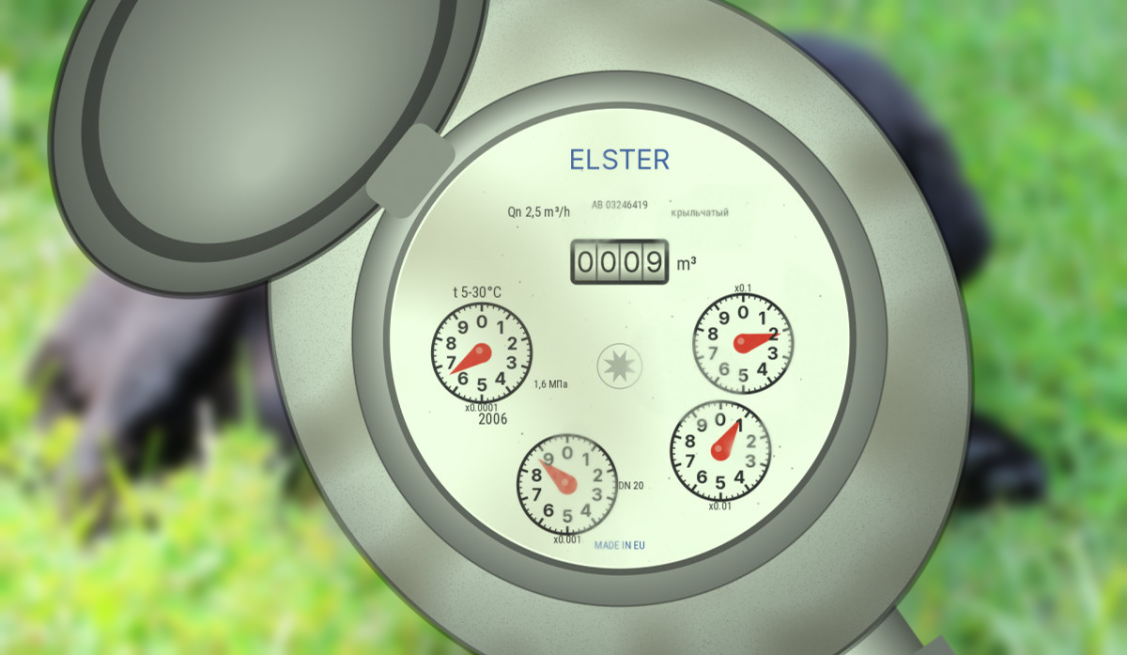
9.2086; m³
